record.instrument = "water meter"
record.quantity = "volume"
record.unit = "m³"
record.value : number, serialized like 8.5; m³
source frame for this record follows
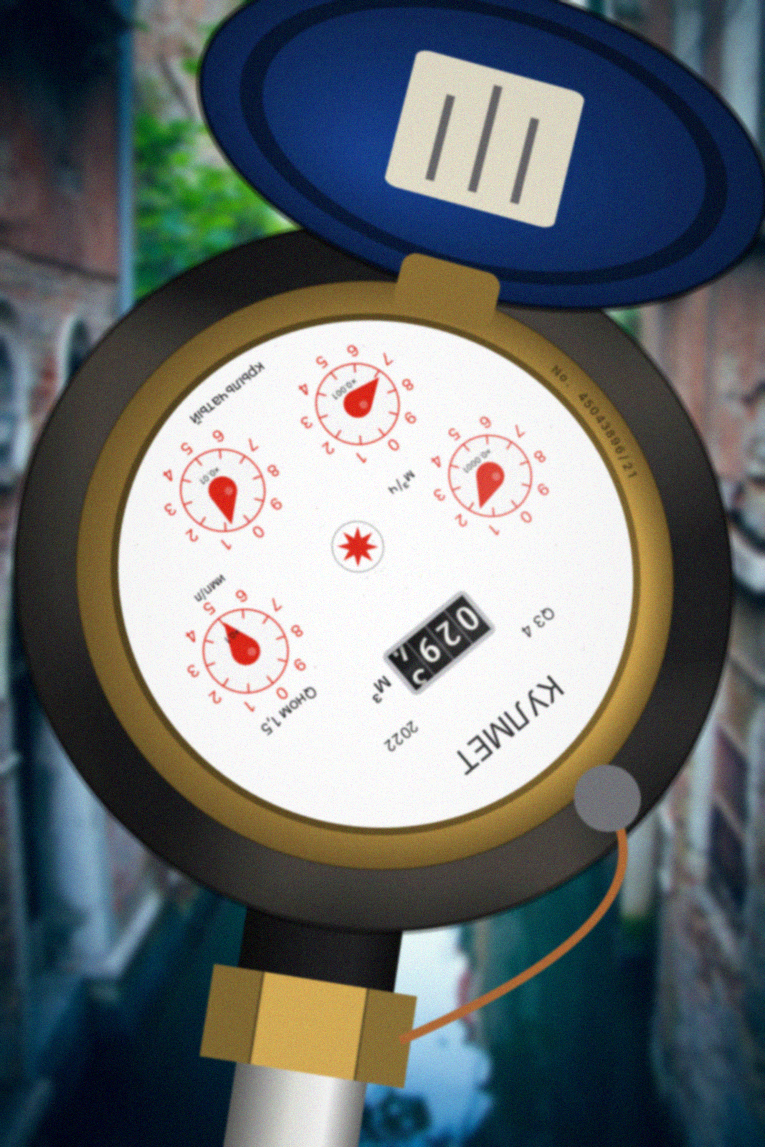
293.5071; m³
